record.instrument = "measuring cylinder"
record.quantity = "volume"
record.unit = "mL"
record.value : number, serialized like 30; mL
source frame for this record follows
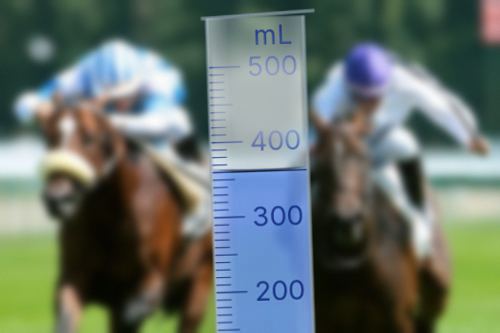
360; mL
